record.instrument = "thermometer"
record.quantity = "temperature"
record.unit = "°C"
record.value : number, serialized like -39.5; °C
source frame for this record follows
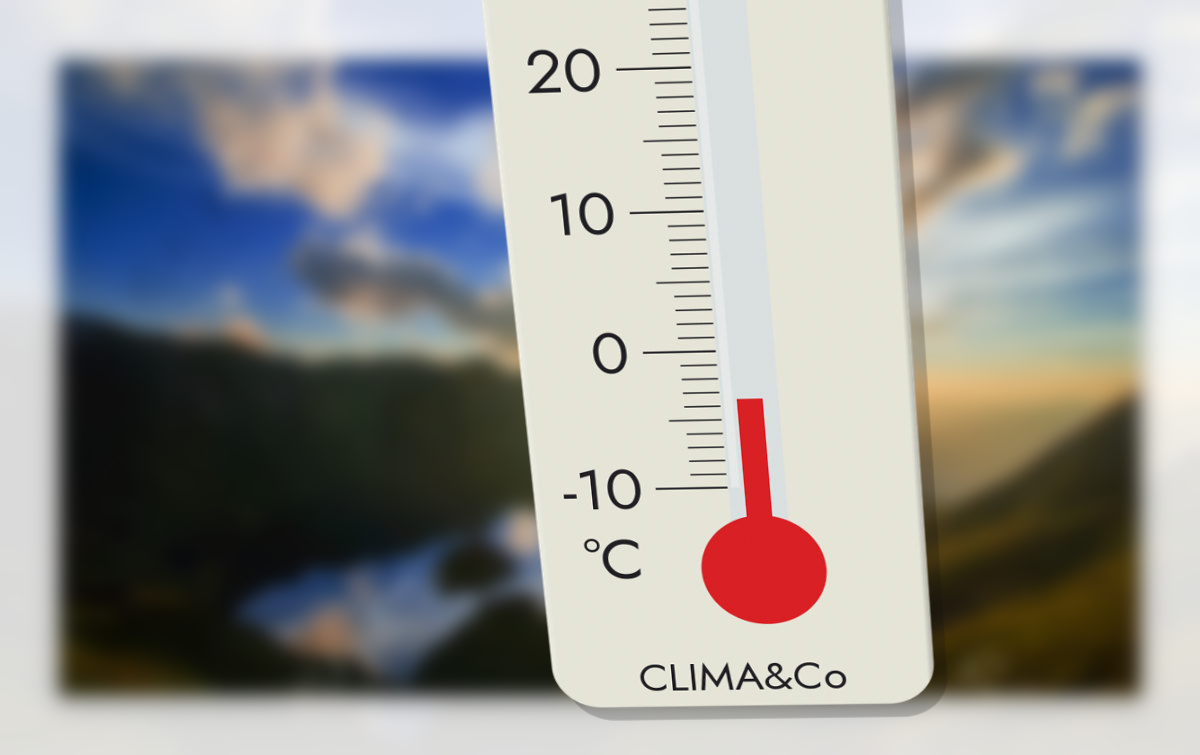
-3.5; °C
